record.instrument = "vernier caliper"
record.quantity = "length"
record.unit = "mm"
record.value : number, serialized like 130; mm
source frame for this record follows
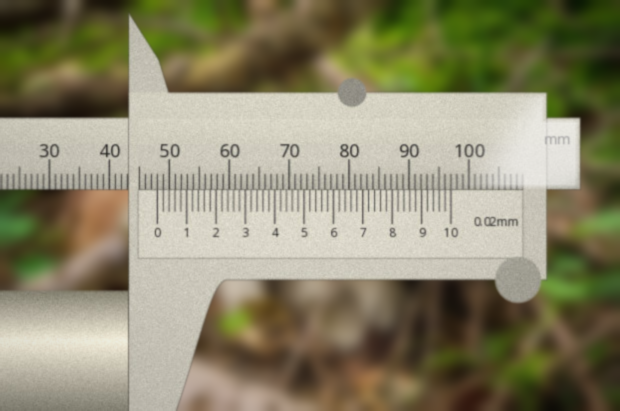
48.0; mm
